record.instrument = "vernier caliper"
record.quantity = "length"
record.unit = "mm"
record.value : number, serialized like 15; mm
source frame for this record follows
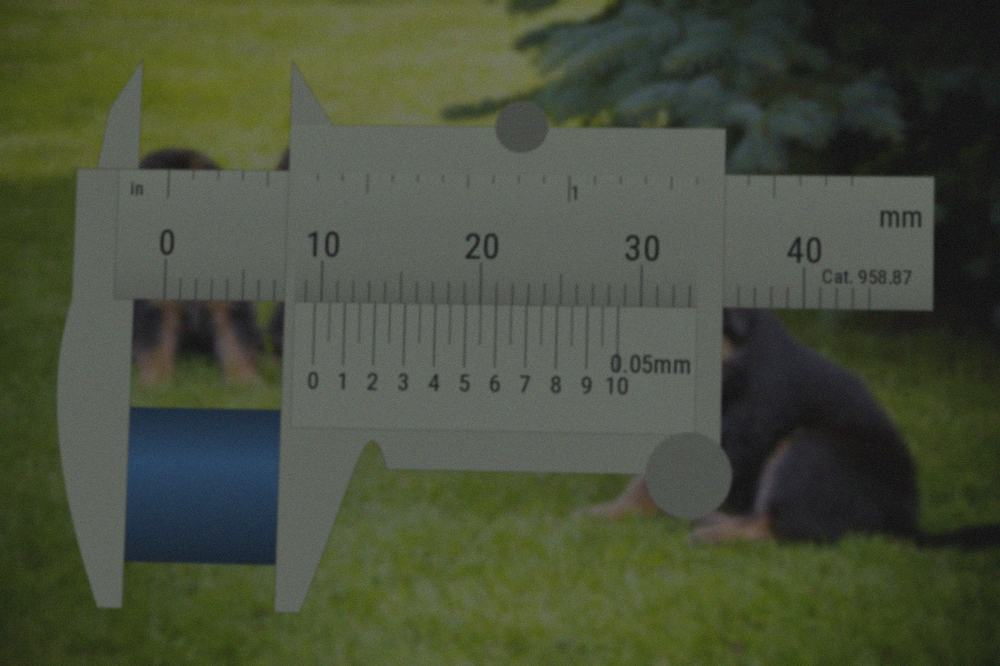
9.6; mm
